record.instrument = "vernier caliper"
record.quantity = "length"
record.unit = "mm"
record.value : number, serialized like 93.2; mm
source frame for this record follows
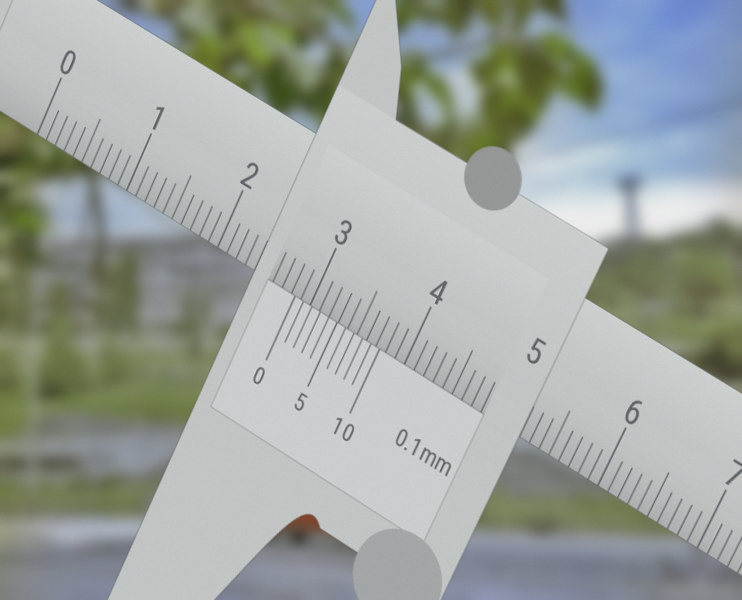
28.4; mm
